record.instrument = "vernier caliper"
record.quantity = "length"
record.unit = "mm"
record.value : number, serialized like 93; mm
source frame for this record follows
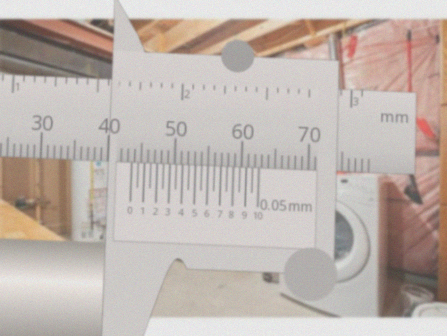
43.6; mm
